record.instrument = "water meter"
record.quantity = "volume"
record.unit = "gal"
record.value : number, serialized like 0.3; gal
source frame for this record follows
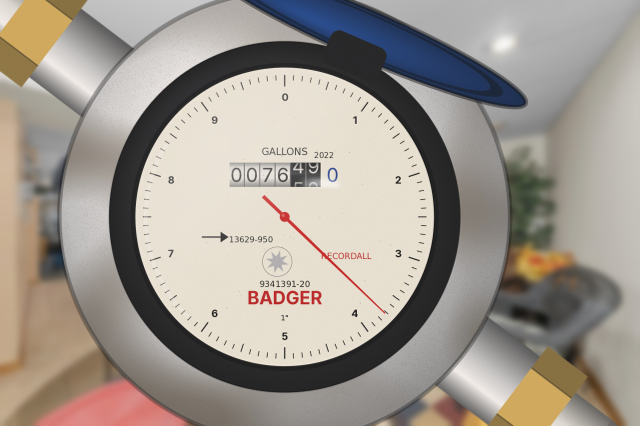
76493.7; gal
